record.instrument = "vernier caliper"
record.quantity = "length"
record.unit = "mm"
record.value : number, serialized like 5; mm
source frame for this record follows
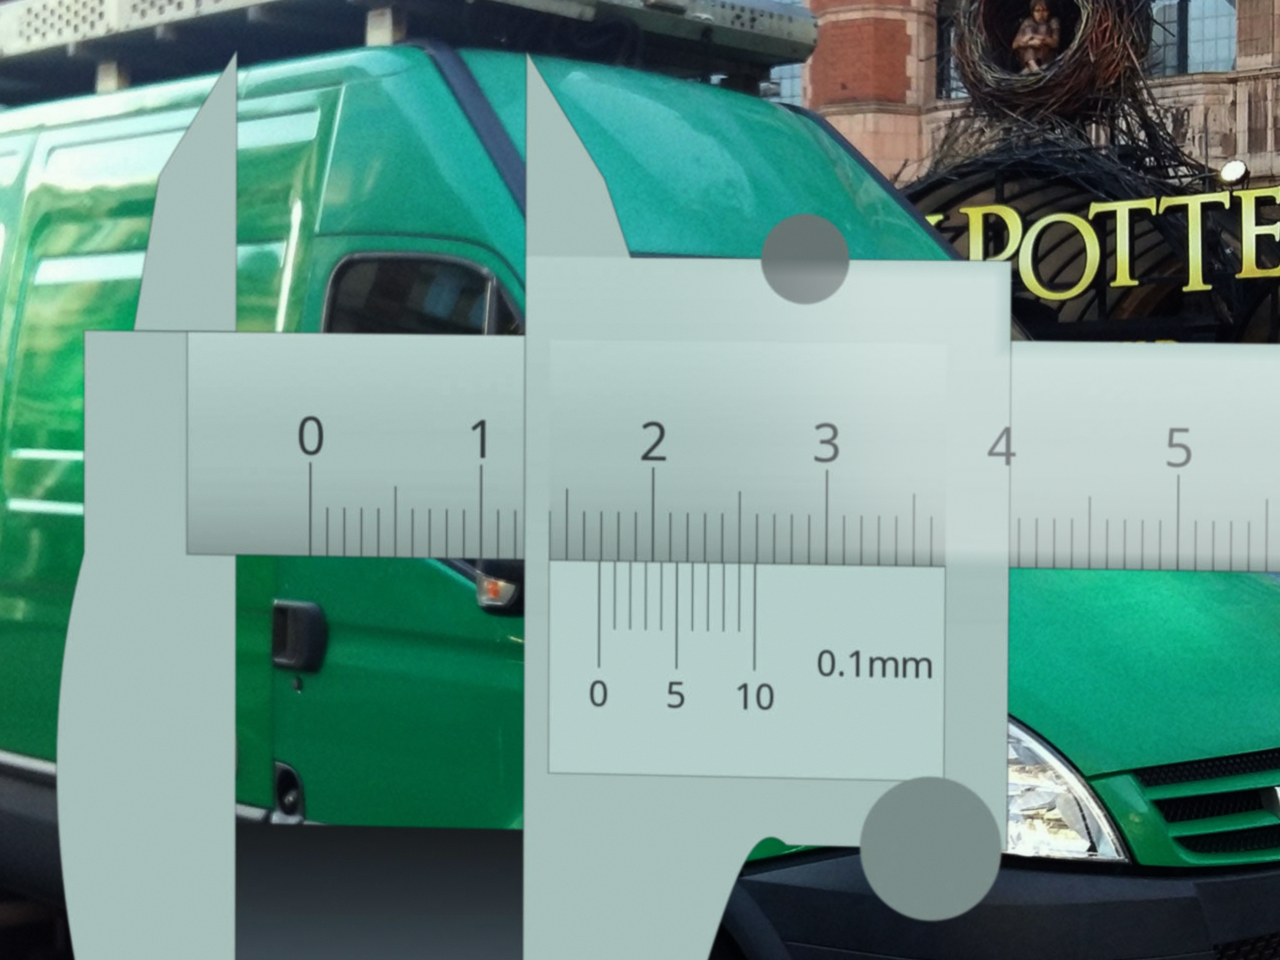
16.9; mm
